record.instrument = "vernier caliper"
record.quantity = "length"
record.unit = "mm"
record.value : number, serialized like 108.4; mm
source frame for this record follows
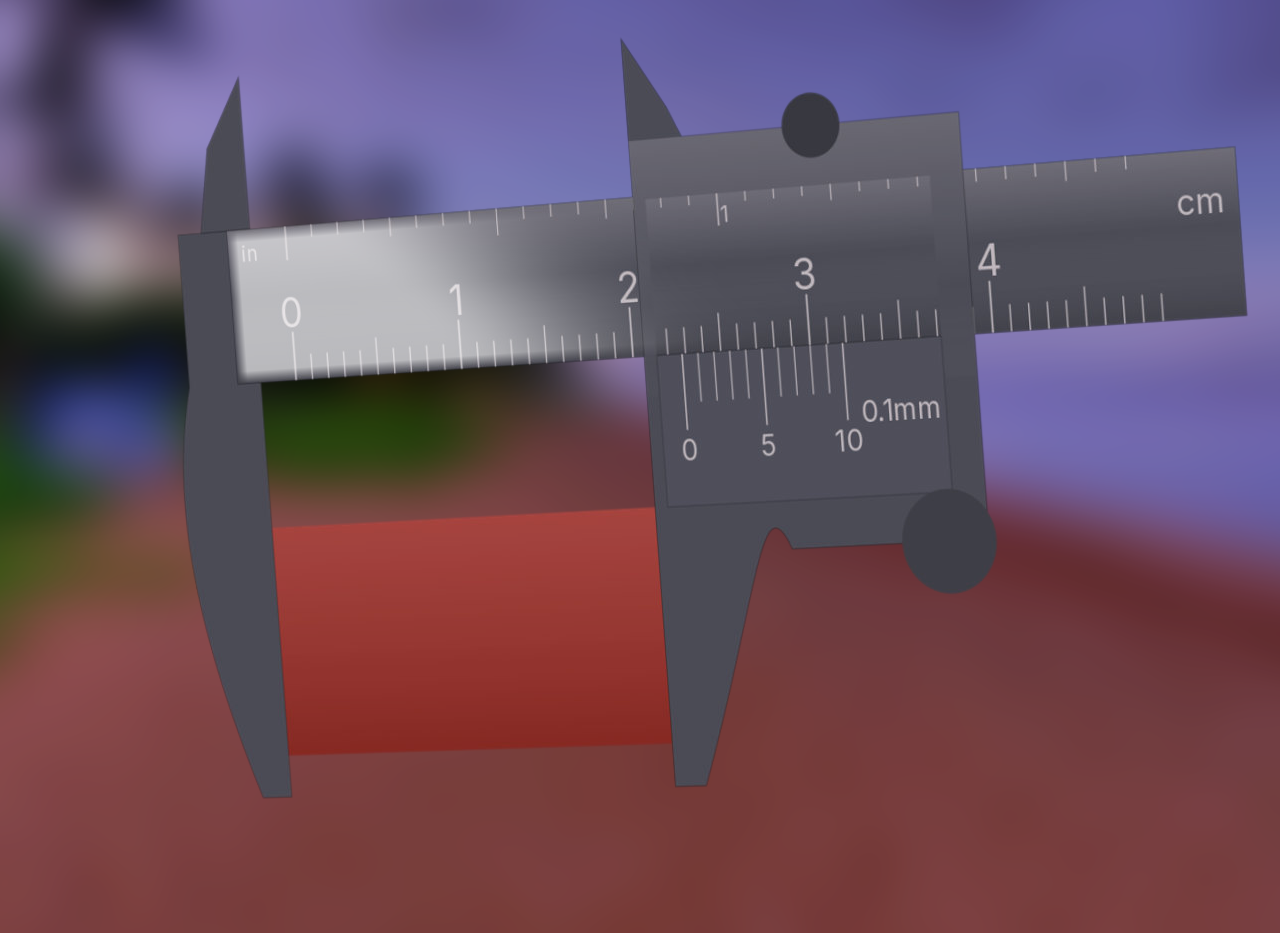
22.8; mm
